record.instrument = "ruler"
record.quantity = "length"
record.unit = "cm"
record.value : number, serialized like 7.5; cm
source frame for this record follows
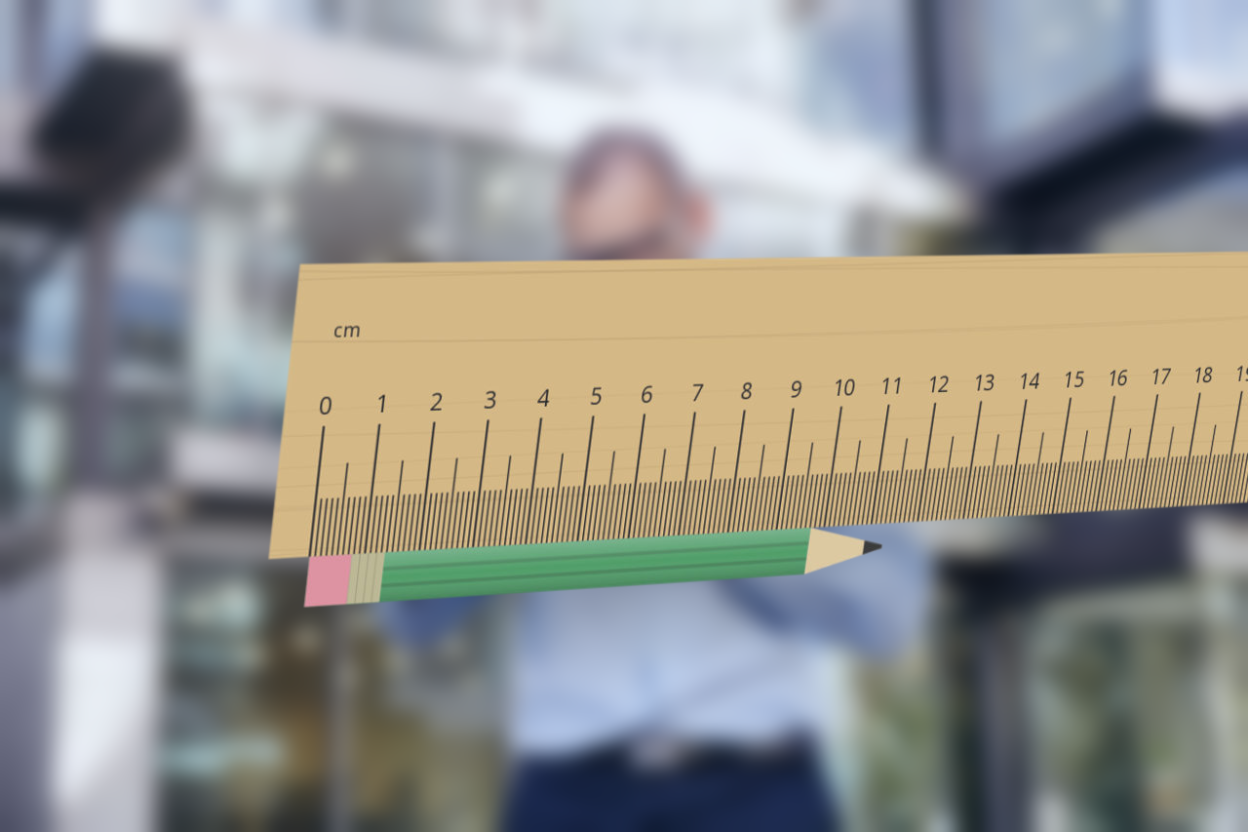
11.3; cm
